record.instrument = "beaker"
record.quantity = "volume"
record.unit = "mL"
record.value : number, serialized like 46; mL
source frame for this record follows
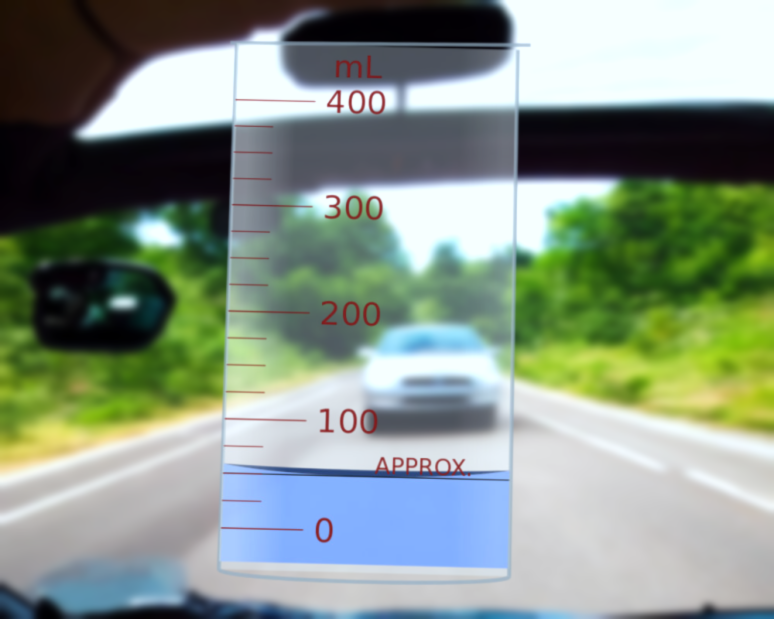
50; mL
